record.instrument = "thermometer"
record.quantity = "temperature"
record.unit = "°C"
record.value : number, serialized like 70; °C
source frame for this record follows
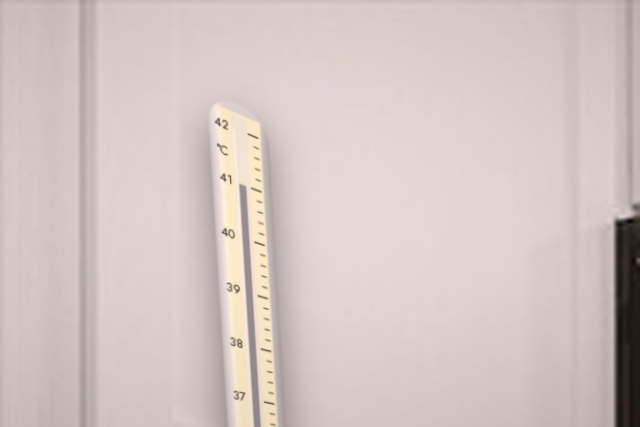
41; °C
